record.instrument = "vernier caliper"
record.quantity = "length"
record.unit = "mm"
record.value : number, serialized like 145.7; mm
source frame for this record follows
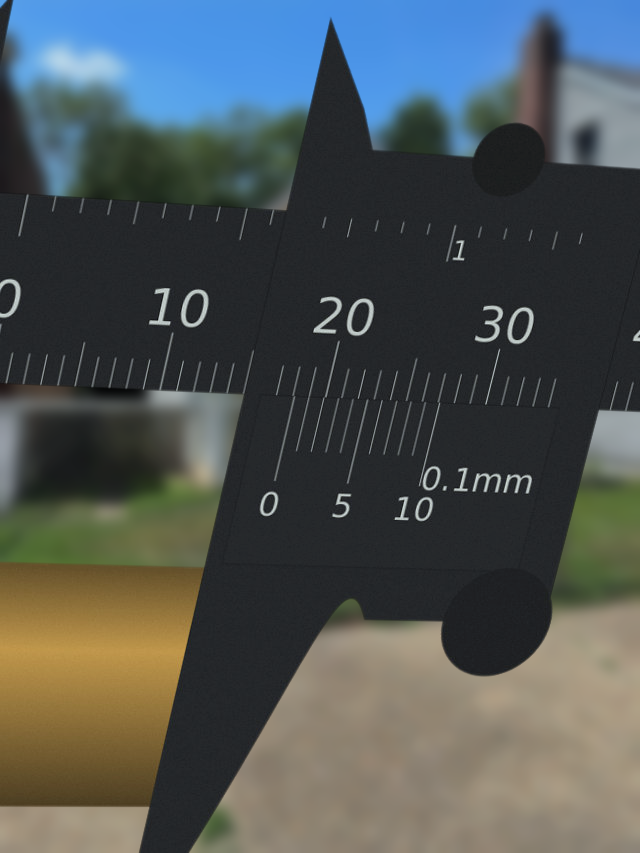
18.1; mm
